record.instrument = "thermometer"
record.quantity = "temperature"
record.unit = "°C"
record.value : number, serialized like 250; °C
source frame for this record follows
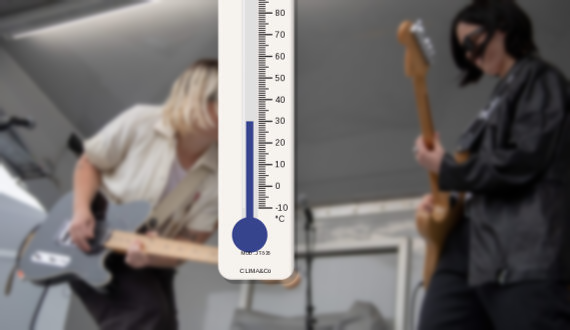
30; °C
